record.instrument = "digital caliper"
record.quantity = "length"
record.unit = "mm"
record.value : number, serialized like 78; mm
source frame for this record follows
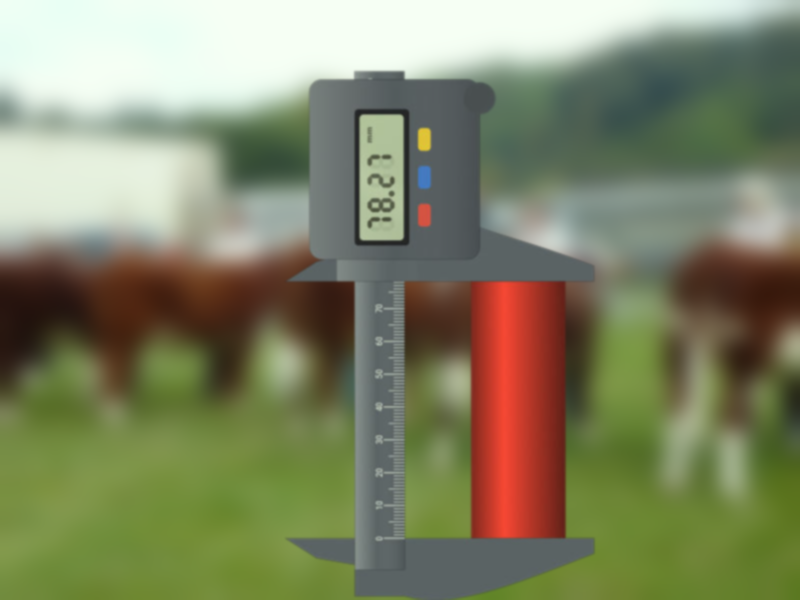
78.27; mm
